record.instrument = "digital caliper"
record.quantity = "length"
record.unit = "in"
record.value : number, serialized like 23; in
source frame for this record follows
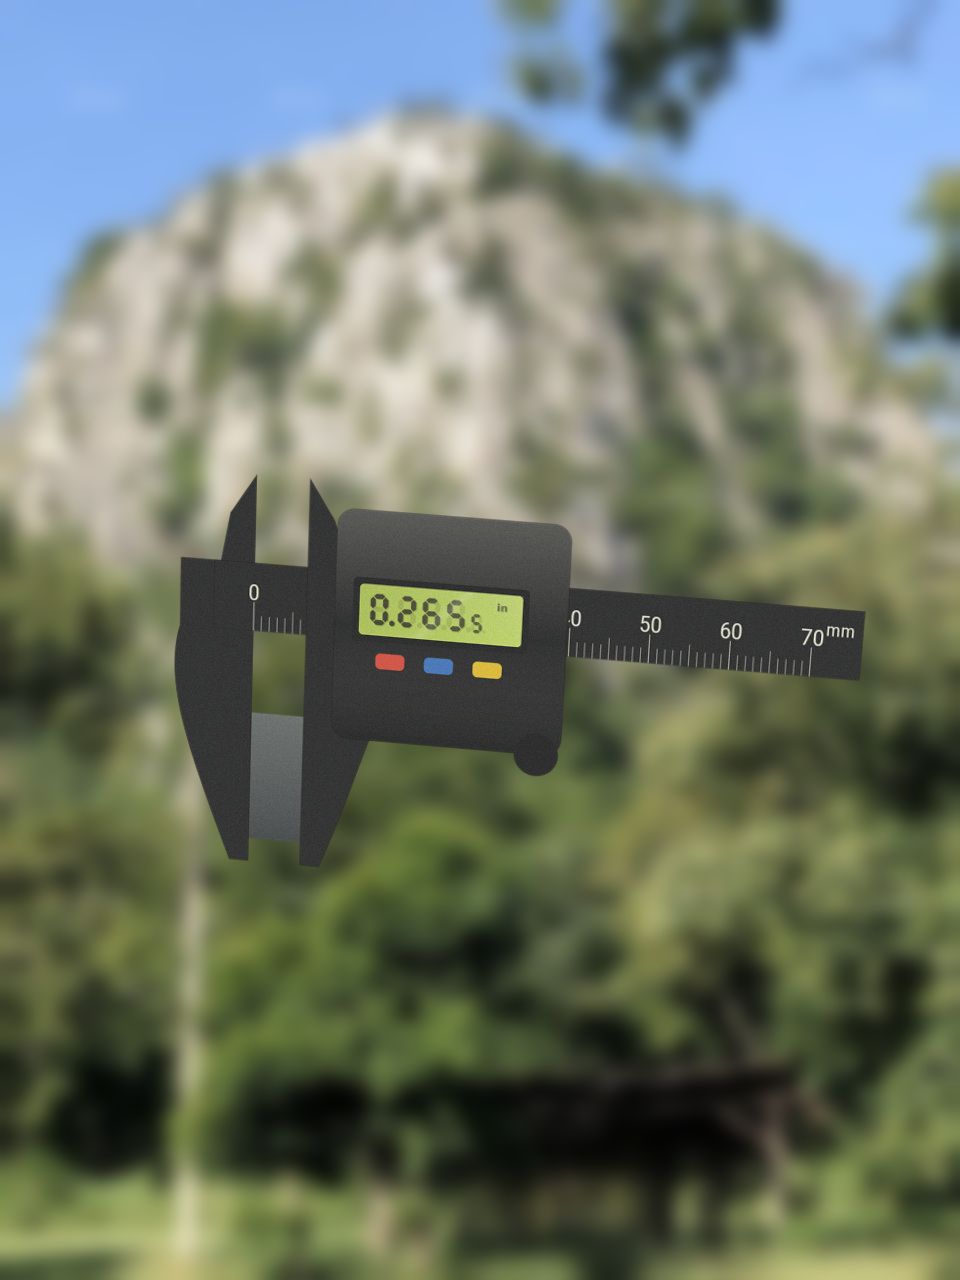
0.2655; in
